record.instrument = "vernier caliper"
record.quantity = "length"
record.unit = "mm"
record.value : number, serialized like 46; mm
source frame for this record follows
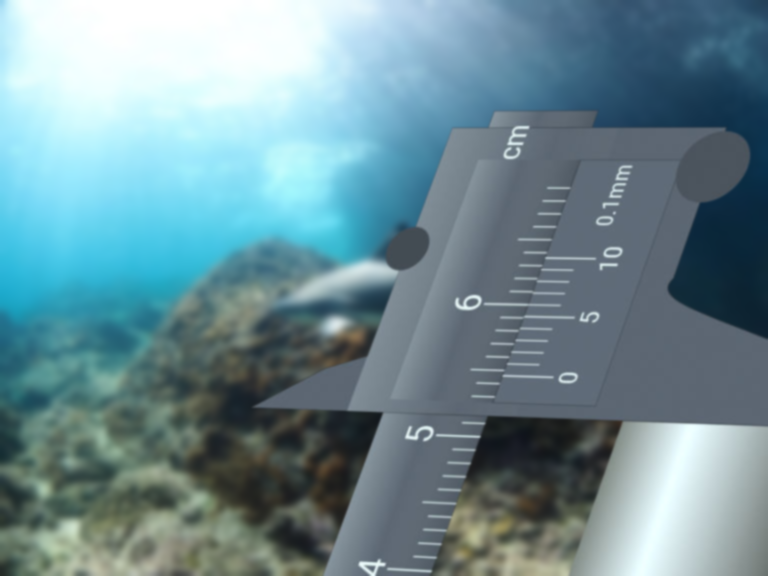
54.6; mm
